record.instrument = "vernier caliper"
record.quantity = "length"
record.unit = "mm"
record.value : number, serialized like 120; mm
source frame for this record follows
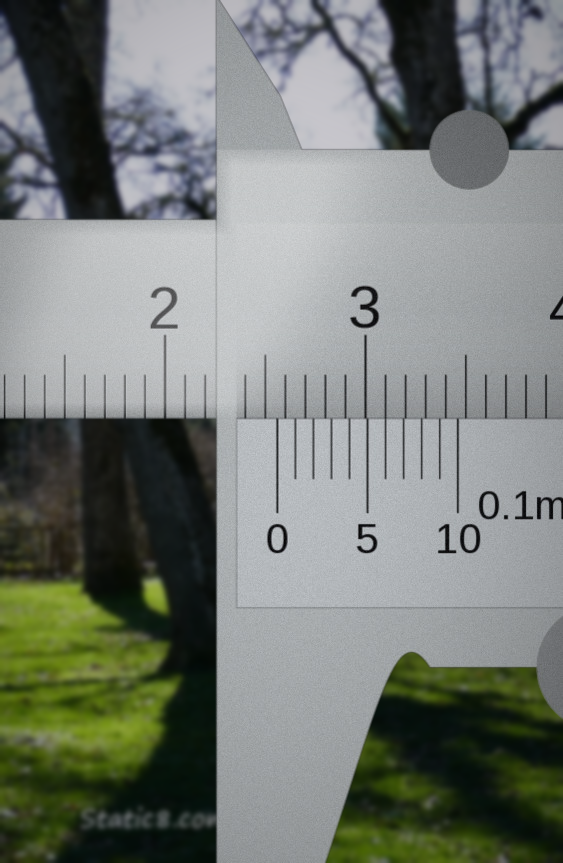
25.6; mm
